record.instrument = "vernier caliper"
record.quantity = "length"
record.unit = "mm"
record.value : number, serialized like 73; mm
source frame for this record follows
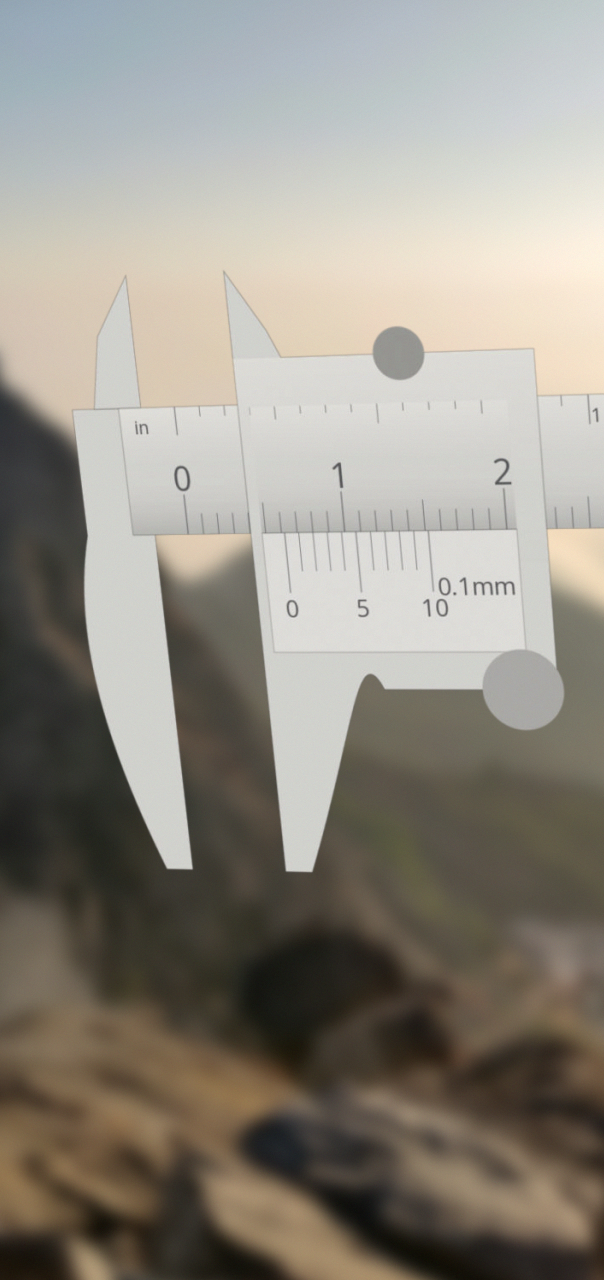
6.2; mm
